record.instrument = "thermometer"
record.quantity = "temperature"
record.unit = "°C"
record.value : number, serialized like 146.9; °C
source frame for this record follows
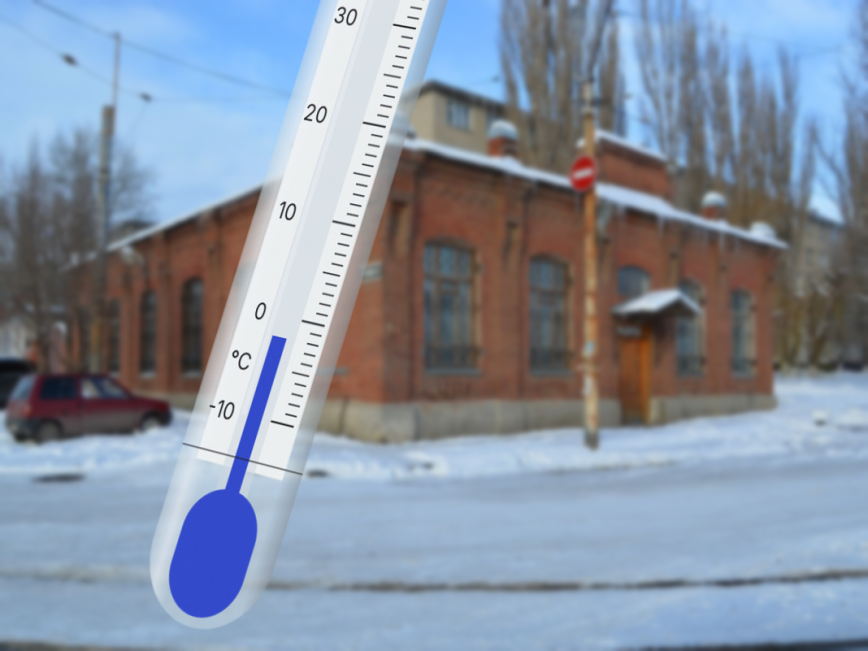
-2; °C
